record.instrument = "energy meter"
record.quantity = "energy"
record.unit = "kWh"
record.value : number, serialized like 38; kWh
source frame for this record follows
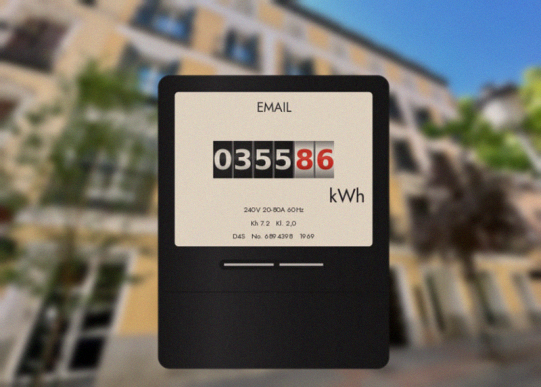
355.86; kWh
